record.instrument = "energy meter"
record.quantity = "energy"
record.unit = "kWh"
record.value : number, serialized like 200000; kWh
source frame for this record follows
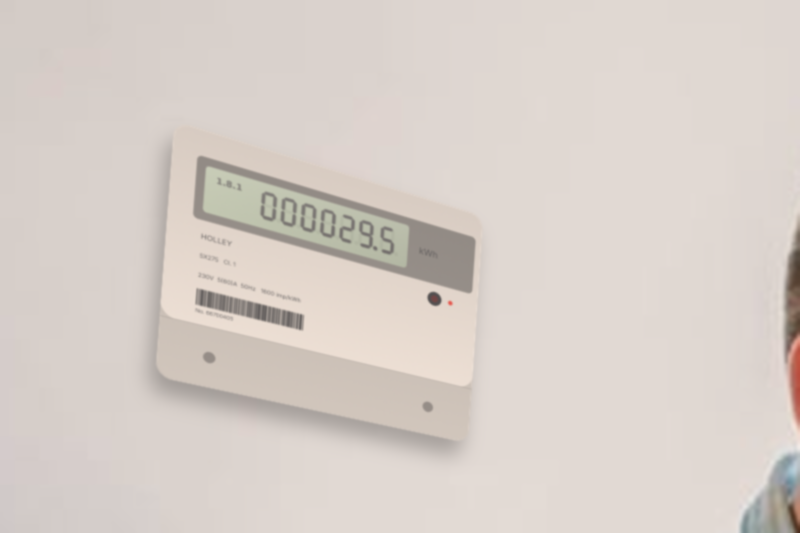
29.5; kWh
